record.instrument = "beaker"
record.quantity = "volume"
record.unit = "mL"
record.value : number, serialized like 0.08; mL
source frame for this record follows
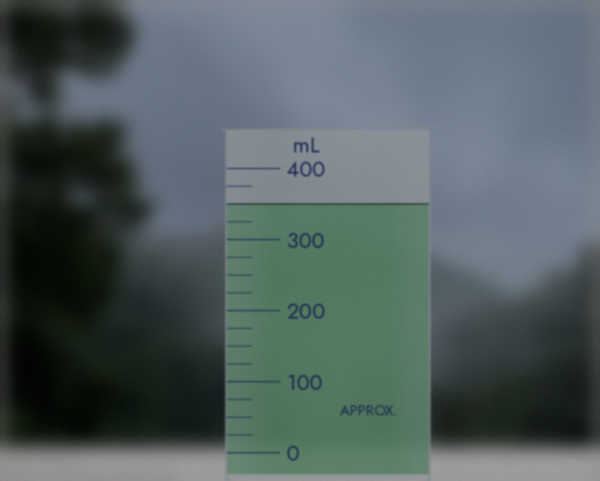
350; mL
